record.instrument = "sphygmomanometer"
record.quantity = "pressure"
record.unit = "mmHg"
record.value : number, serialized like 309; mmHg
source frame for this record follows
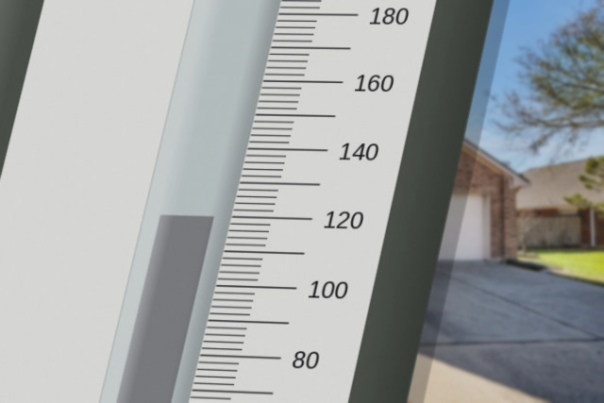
120; mmHg
